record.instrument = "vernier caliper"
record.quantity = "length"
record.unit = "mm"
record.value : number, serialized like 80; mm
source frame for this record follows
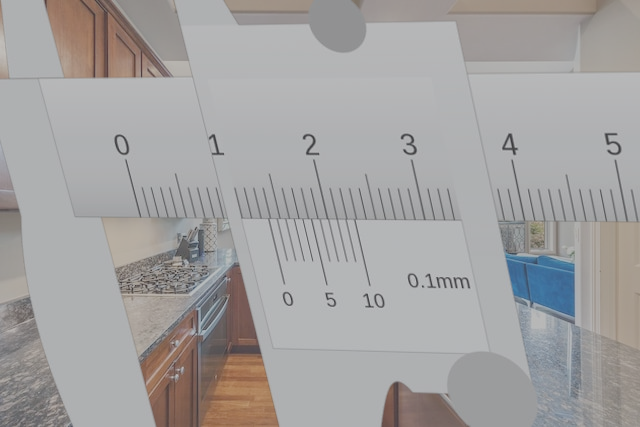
13.8; mm
